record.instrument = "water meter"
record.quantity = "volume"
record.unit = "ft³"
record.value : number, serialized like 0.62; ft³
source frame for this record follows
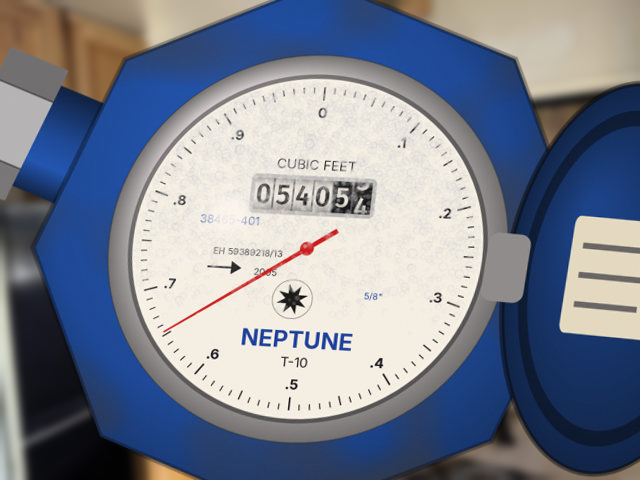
54053.65; ft³
